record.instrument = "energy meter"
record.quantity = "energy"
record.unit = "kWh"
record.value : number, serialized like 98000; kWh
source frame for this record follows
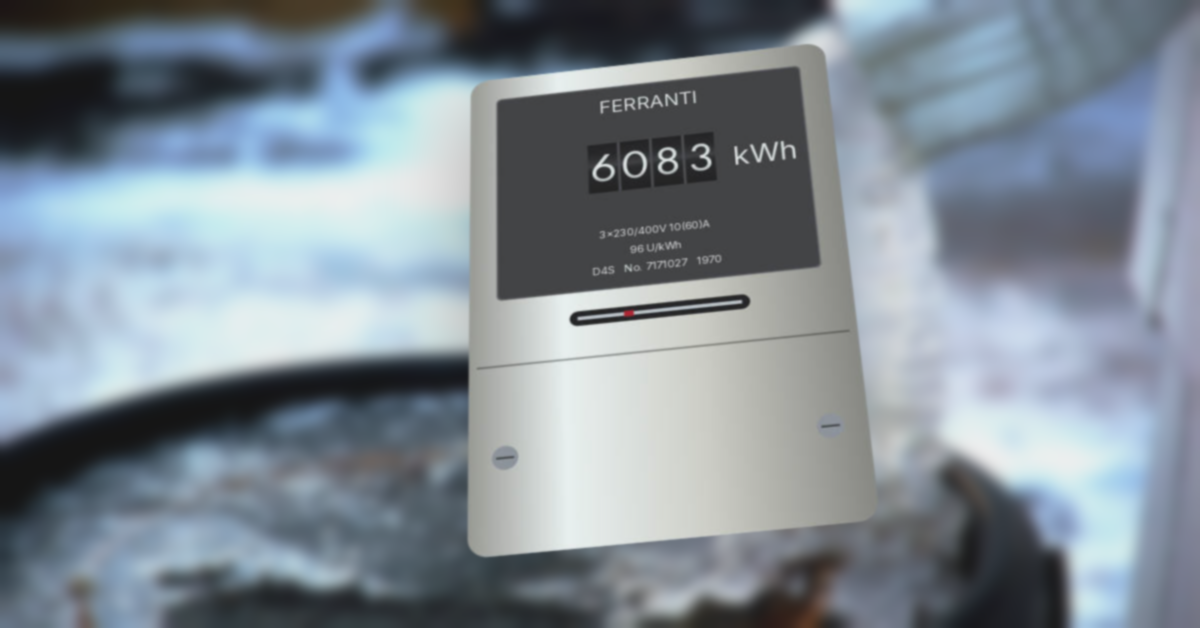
6083; kWh
